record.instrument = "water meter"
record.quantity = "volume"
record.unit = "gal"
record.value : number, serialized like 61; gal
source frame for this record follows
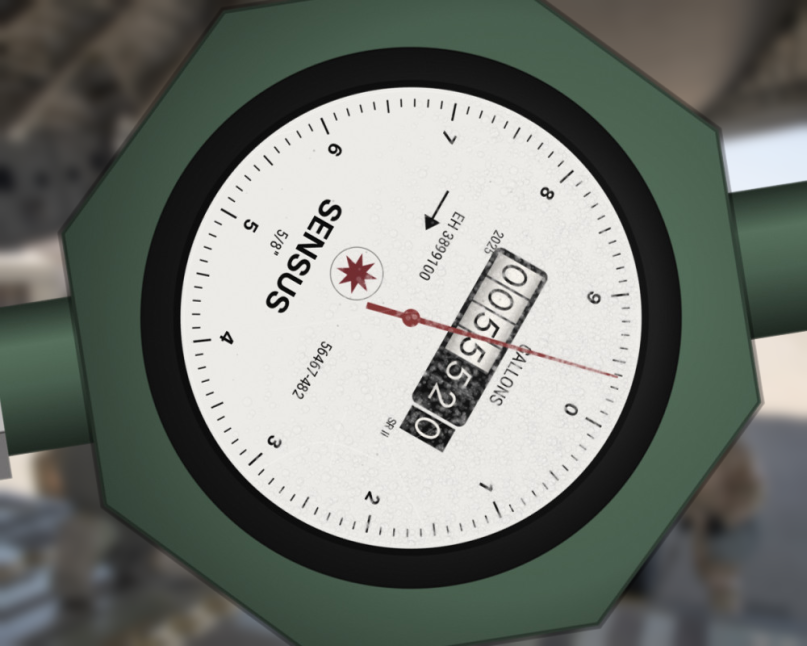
55519.6; gal
